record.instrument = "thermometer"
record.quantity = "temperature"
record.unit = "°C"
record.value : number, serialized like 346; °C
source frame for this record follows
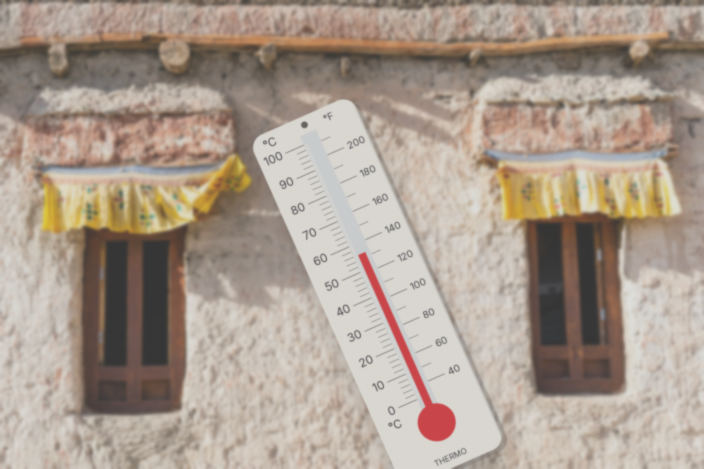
56; °C
